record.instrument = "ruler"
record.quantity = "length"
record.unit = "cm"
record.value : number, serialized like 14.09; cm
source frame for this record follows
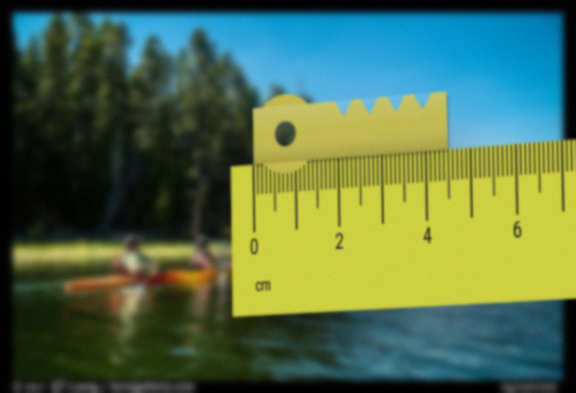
4.5; cm
